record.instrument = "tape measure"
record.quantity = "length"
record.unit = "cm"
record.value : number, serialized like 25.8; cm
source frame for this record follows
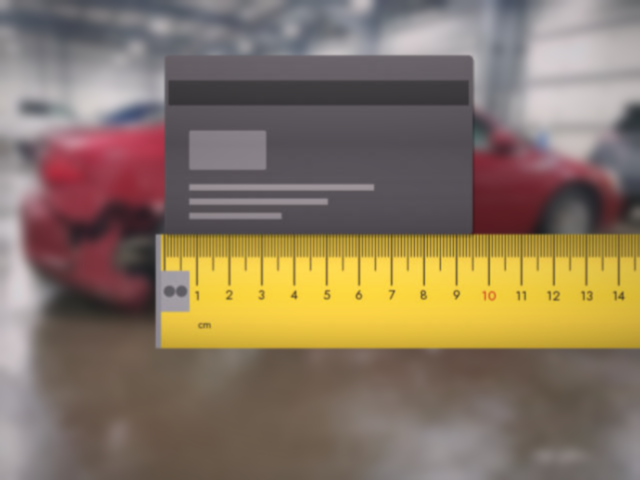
9.5; cm
